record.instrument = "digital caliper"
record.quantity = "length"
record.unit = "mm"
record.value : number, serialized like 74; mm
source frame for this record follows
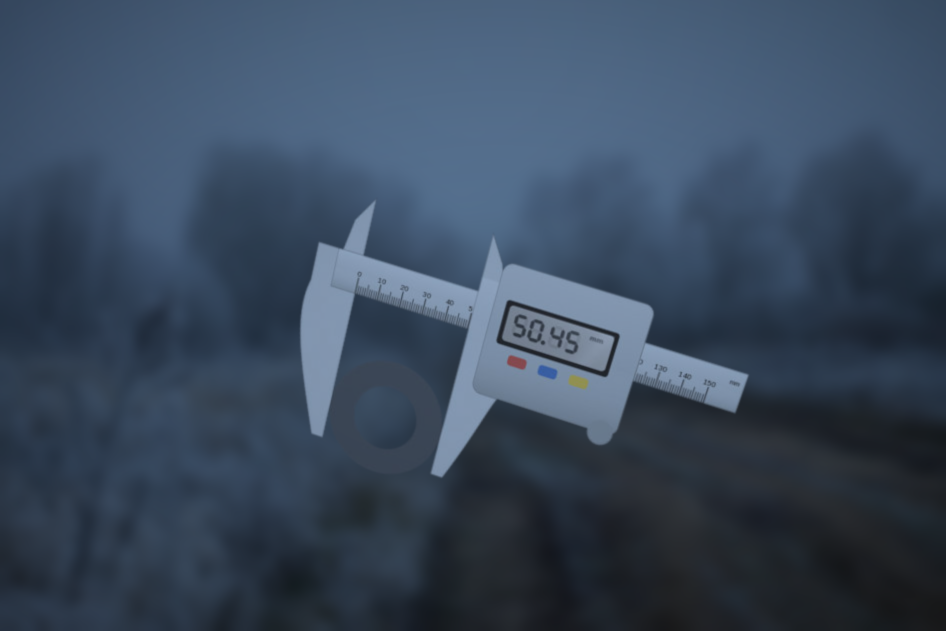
50.45; mm
